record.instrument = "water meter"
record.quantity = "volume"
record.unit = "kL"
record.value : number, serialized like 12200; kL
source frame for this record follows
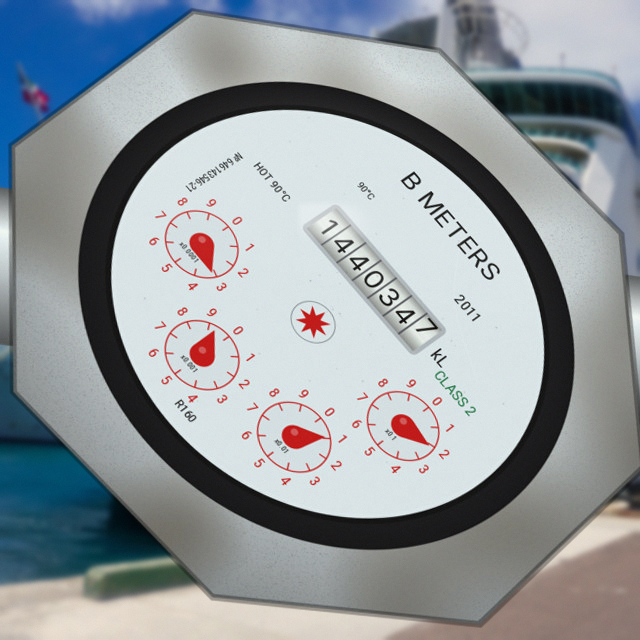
1440347.2093; kL
